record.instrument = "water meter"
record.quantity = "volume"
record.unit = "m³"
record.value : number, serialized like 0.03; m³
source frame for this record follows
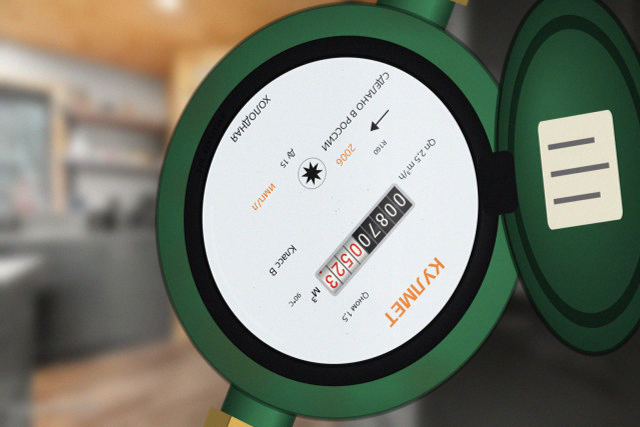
870.0523; m³
